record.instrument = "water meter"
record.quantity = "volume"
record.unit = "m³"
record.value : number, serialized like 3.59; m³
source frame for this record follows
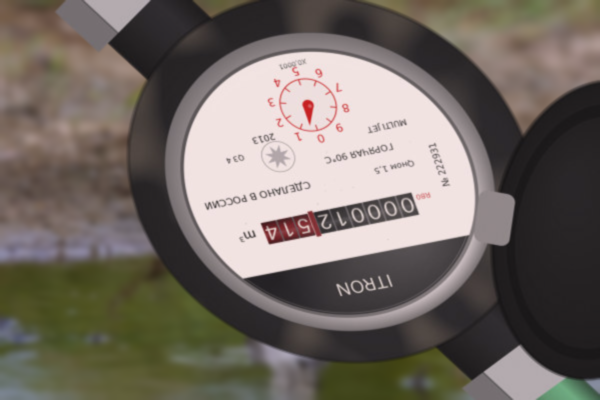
12.5140; m³
